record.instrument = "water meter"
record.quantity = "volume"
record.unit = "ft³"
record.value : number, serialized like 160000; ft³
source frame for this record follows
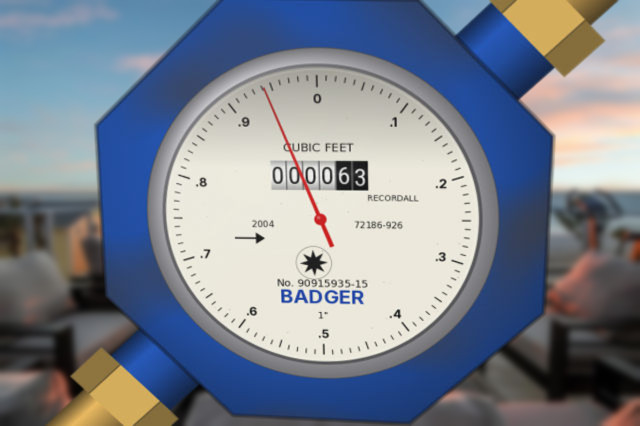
62.94; ft³
